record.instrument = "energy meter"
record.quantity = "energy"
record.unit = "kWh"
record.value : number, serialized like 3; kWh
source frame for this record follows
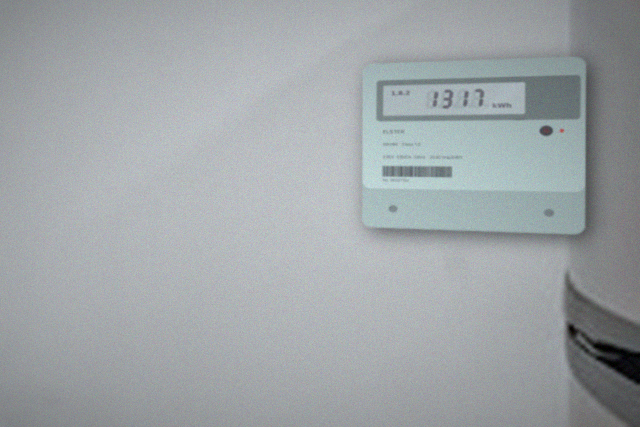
1317; kWh
